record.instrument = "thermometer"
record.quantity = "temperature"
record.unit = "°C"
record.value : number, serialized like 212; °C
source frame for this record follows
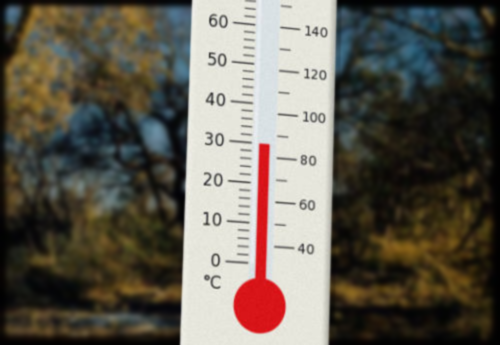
30; °C
